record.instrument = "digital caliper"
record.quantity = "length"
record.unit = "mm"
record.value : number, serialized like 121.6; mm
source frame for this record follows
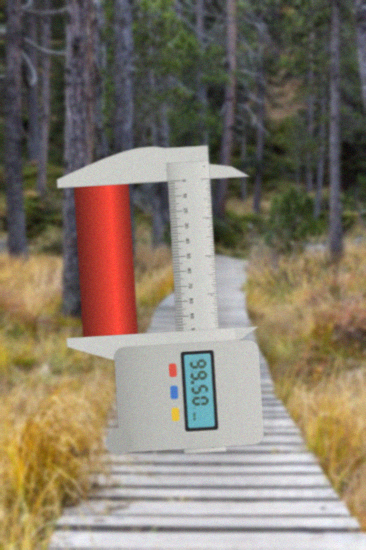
99.50; mm
